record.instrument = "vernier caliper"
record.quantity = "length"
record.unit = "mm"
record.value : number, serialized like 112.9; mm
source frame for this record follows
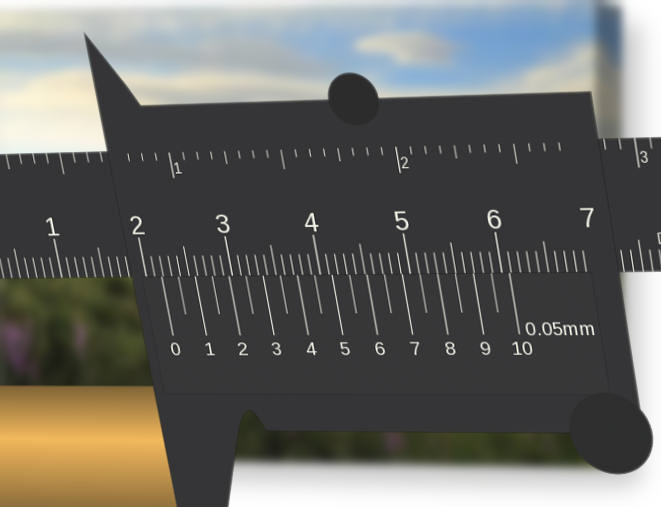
21.8; mm
